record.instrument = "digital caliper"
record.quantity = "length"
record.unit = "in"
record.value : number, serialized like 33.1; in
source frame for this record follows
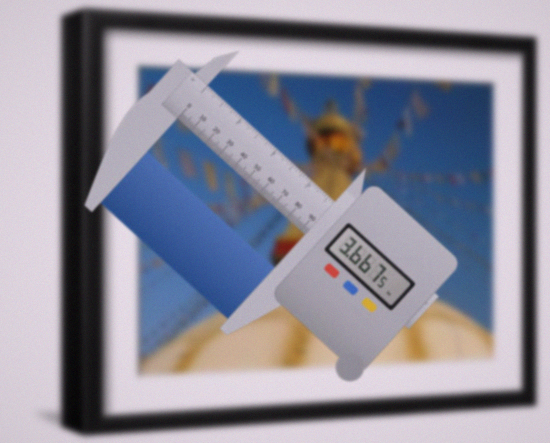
3.6675; in
